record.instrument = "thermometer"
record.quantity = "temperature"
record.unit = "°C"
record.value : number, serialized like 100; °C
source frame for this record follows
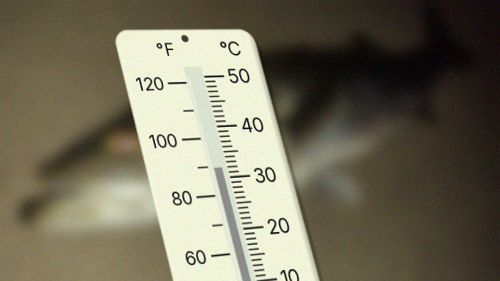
32; °C
